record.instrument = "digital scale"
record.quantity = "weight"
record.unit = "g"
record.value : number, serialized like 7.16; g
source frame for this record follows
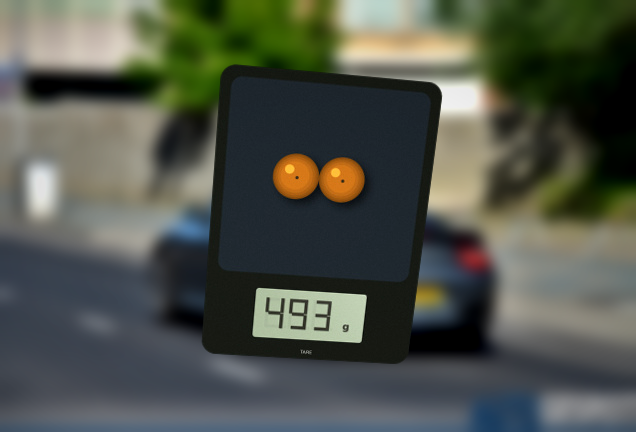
493; g
